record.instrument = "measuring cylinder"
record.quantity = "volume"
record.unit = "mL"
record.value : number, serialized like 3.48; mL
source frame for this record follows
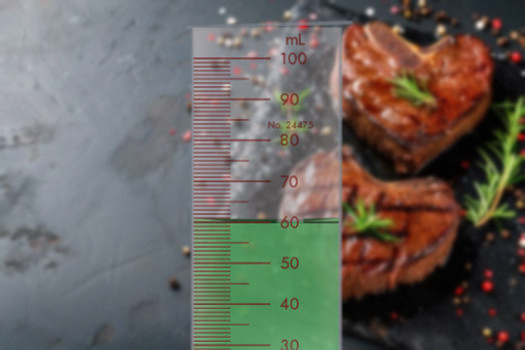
60; mL
